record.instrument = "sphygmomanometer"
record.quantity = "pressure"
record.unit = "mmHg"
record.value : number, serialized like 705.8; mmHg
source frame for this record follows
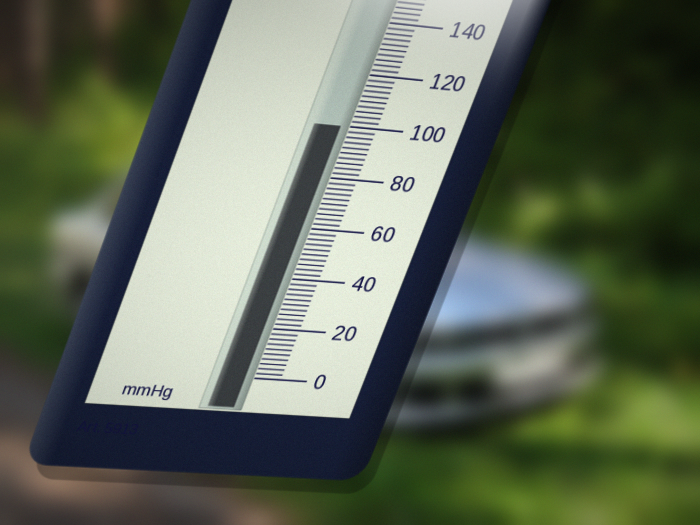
100; mmHg
